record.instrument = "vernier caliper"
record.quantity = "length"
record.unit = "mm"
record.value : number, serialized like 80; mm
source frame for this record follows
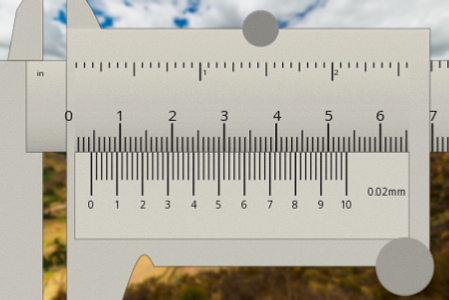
4.5; mm
